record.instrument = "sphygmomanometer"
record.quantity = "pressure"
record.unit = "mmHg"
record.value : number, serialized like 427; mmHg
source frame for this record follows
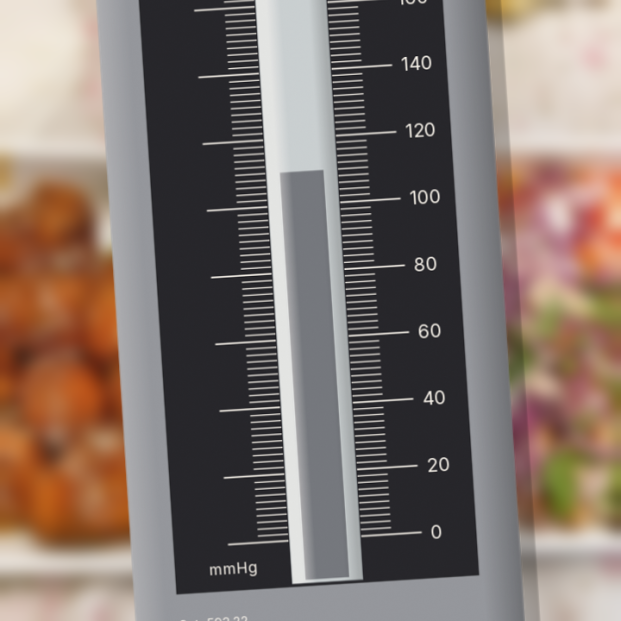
110; mmHg
